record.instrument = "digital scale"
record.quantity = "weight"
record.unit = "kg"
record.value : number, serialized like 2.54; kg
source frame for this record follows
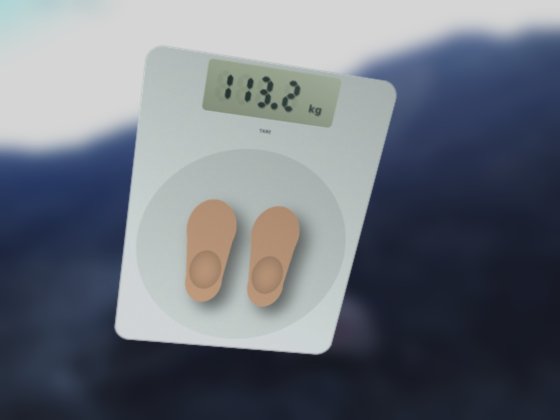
113.2; kg
